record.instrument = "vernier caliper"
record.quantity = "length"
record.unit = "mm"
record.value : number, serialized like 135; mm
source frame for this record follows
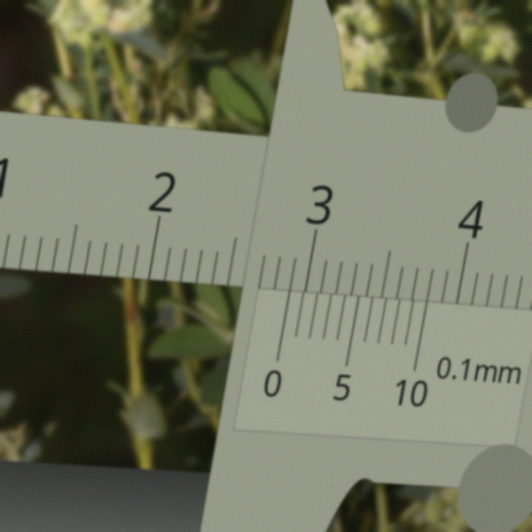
29.0; mm
